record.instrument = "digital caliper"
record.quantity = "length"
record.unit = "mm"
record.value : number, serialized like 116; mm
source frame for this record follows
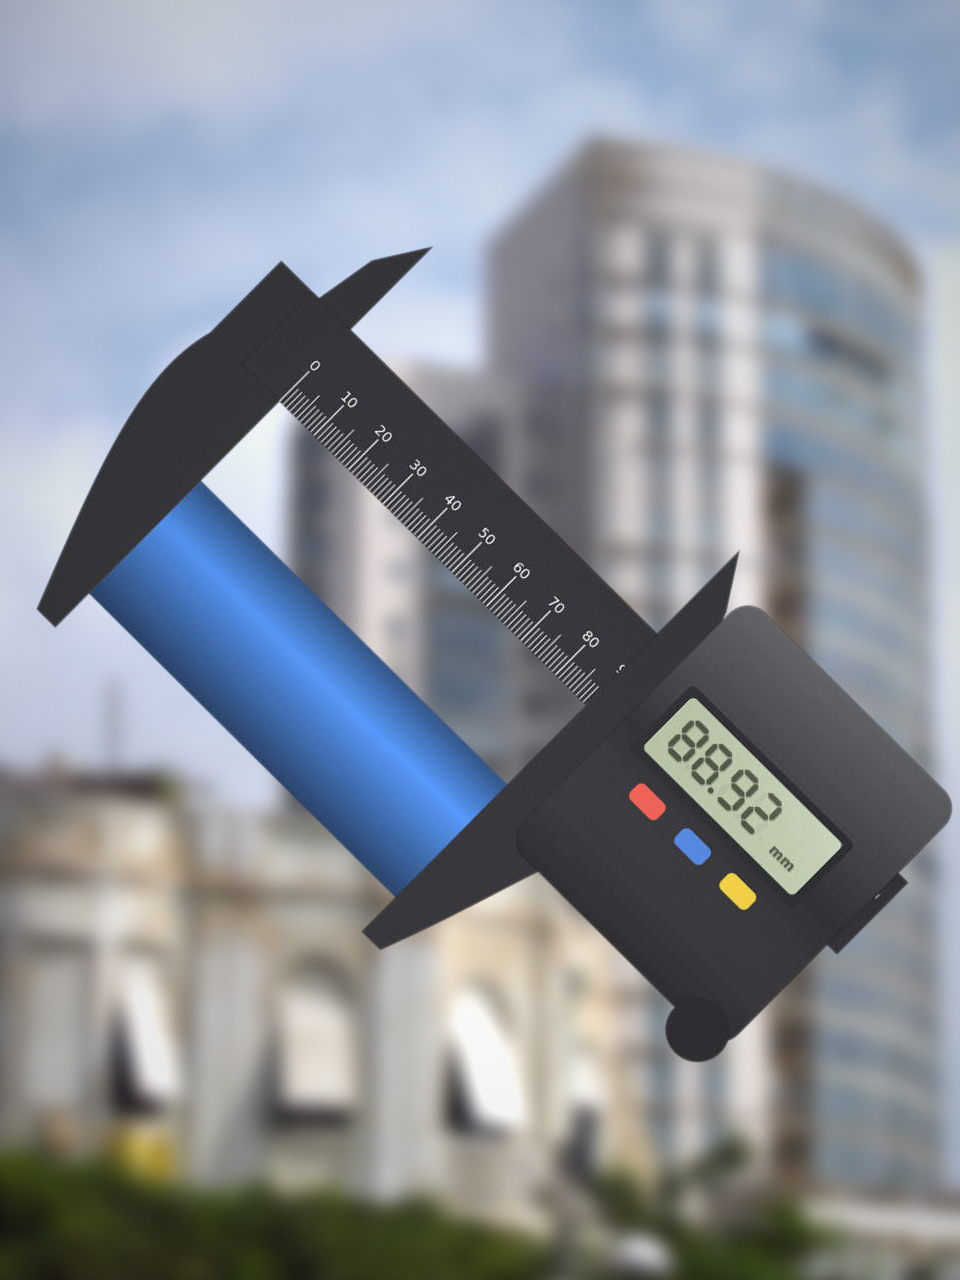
88.92; mm
